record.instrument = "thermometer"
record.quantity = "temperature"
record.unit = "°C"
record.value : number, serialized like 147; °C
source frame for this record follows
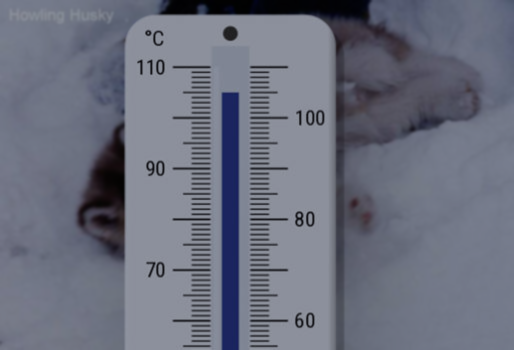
105; °C
